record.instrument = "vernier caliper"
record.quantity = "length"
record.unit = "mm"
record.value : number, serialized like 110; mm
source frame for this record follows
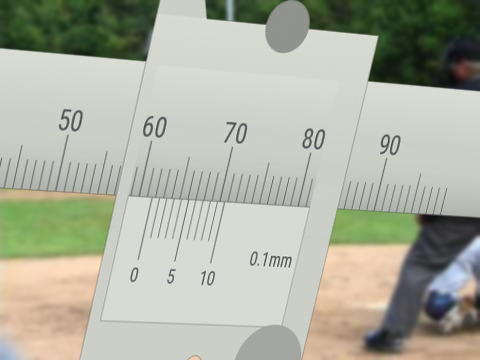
61.6; mm
